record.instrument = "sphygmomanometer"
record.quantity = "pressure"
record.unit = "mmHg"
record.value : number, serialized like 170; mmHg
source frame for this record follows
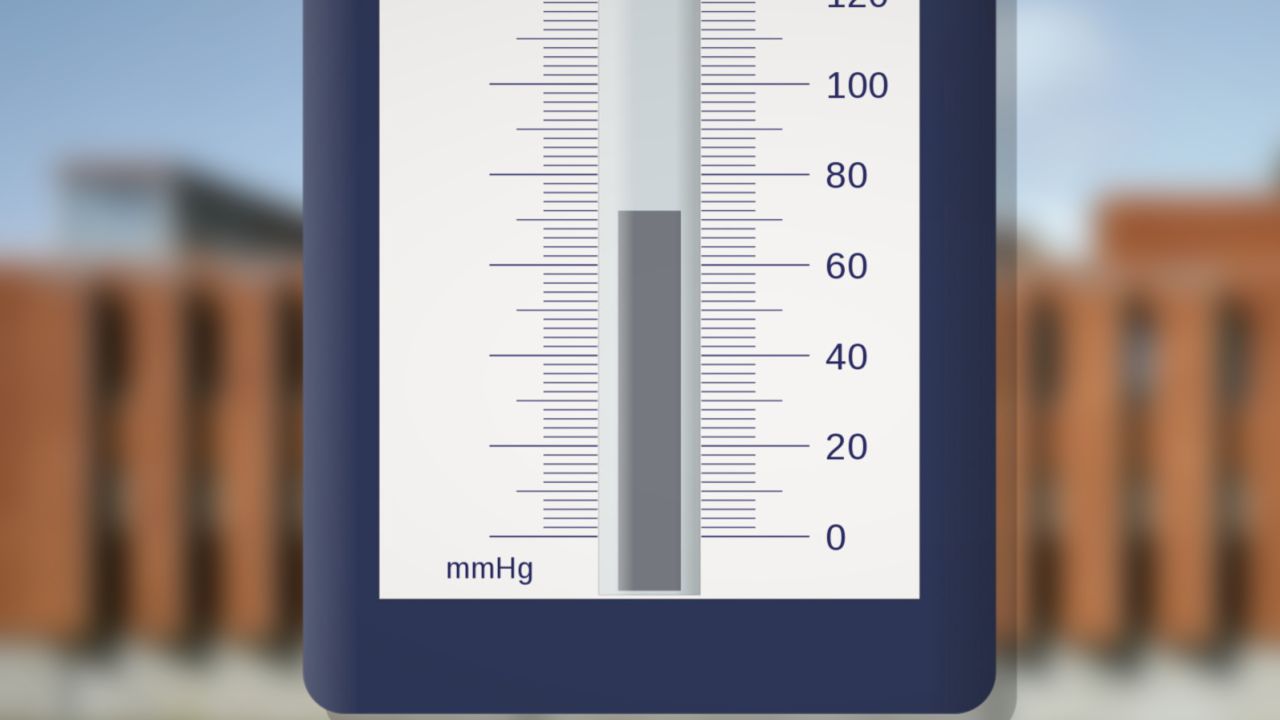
72; mmHg
